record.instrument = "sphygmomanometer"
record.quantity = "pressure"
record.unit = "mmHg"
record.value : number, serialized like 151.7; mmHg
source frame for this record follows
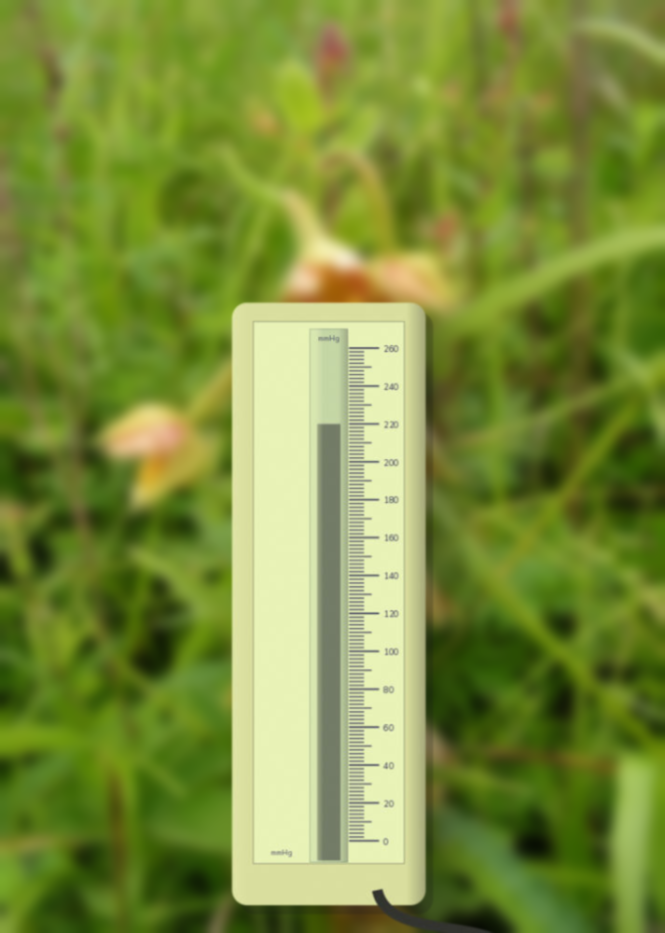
220; mmHg
